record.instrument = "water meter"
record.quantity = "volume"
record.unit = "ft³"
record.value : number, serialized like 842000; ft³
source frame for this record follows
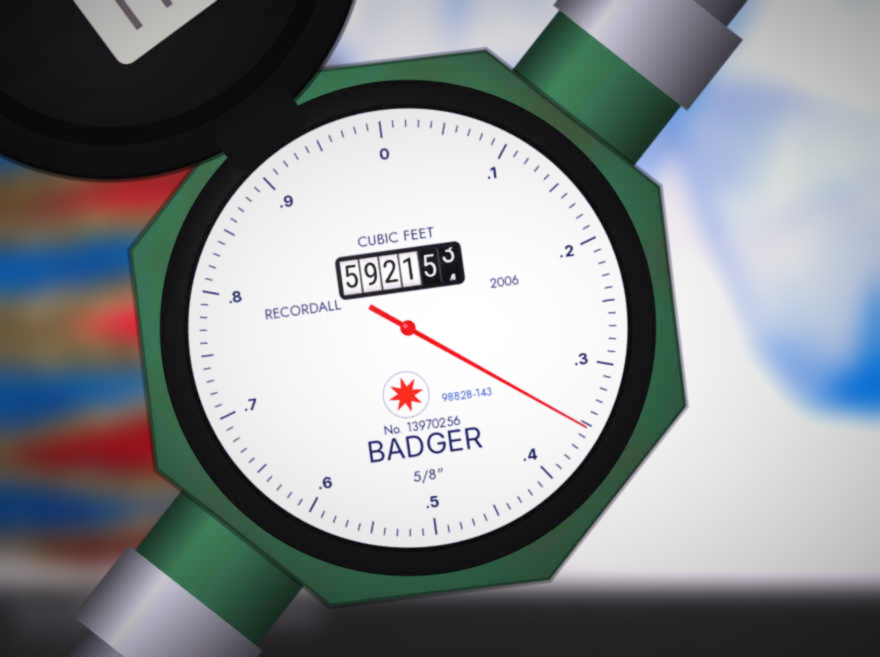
592153.35; ft³
